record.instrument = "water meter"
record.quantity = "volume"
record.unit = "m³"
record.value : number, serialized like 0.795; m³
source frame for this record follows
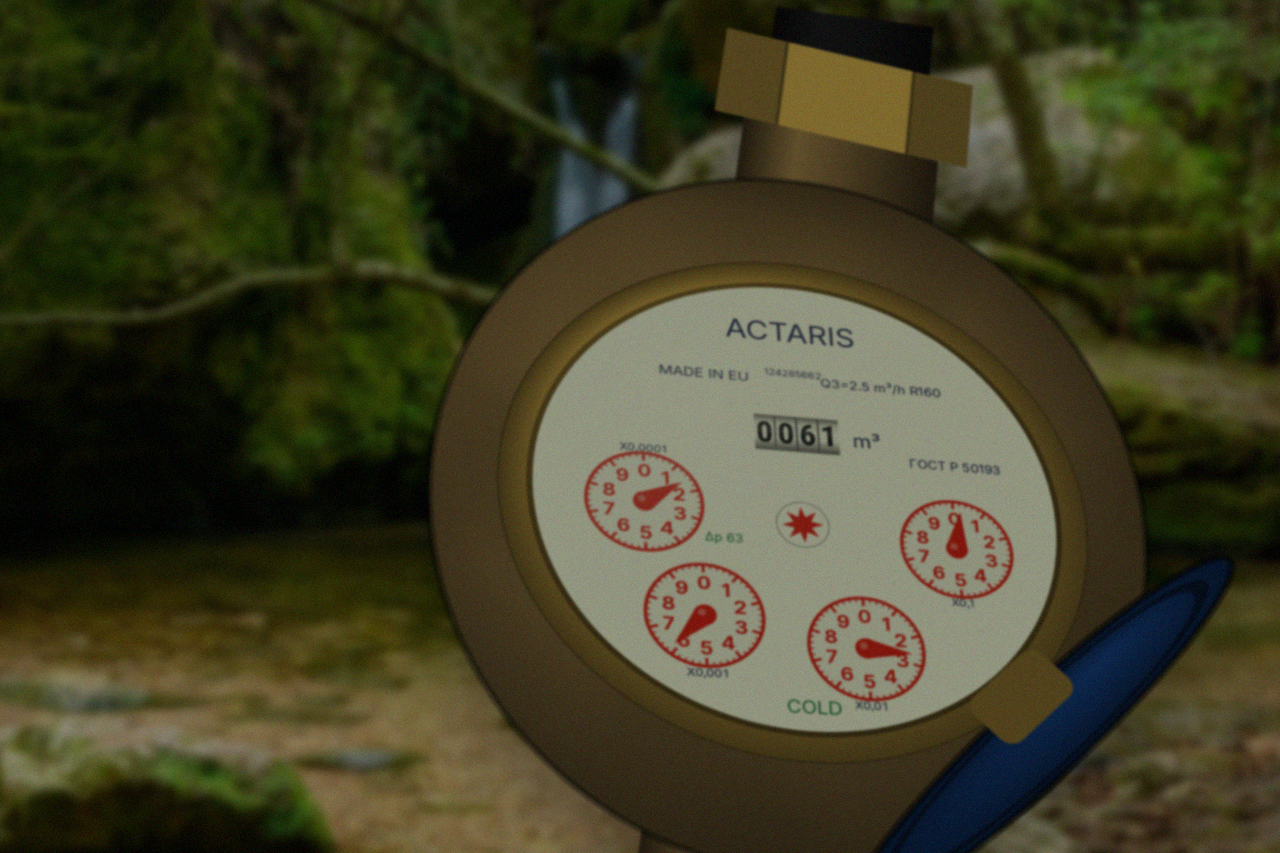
61.0261; m³
